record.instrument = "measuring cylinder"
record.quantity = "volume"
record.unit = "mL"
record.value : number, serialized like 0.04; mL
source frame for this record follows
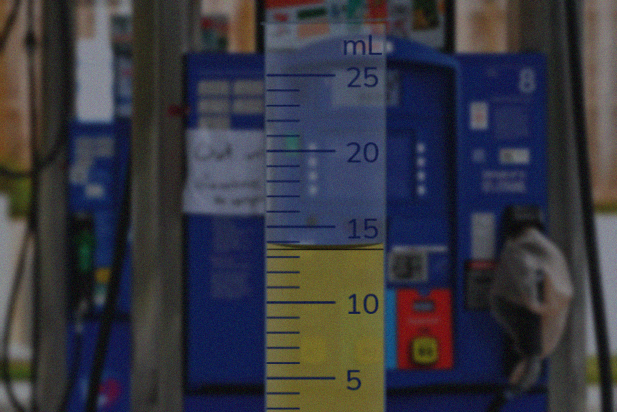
13.5; mL
